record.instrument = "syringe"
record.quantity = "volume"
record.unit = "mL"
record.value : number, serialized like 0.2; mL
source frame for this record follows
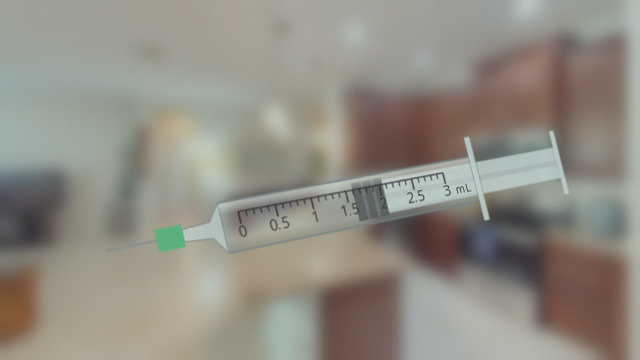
1.6; mL
